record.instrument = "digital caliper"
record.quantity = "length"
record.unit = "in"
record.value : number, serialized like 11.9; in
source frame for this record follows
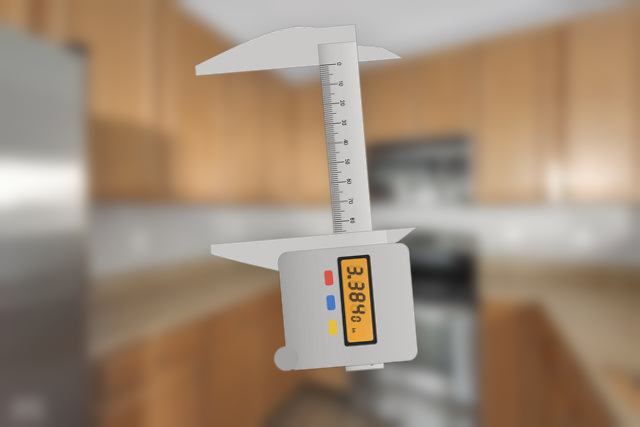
3.3840; in
